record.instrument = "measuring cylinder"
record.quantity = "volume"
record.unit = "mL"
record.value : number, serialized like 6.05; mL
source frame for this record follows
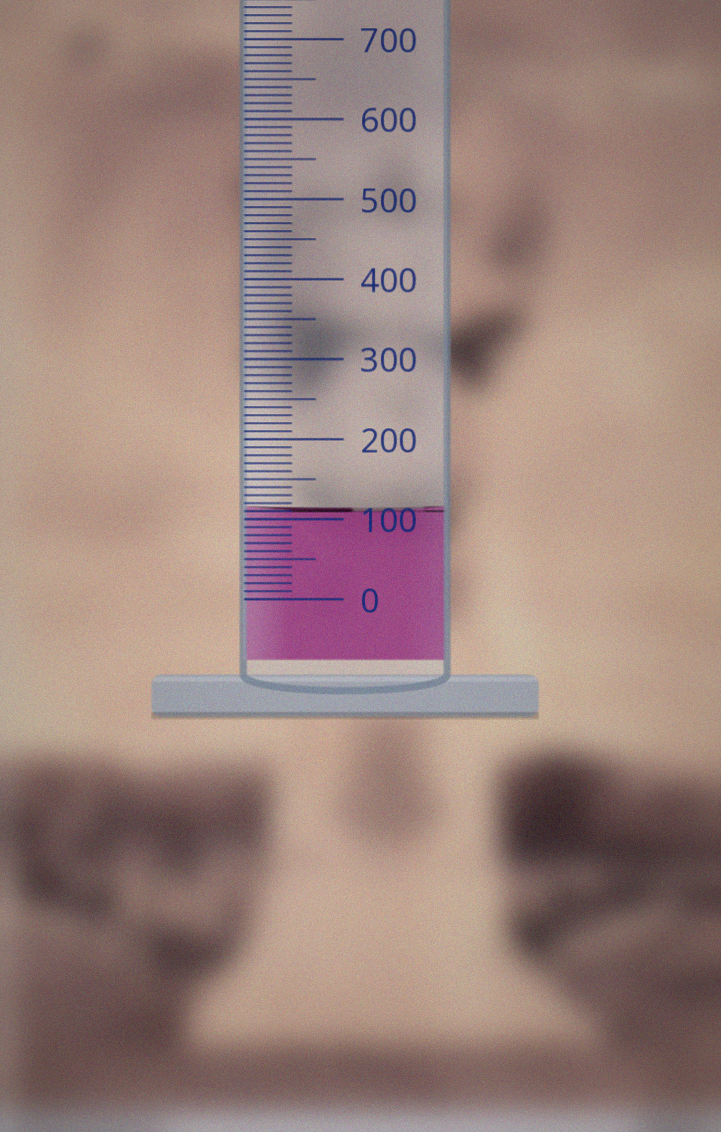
110; mL
